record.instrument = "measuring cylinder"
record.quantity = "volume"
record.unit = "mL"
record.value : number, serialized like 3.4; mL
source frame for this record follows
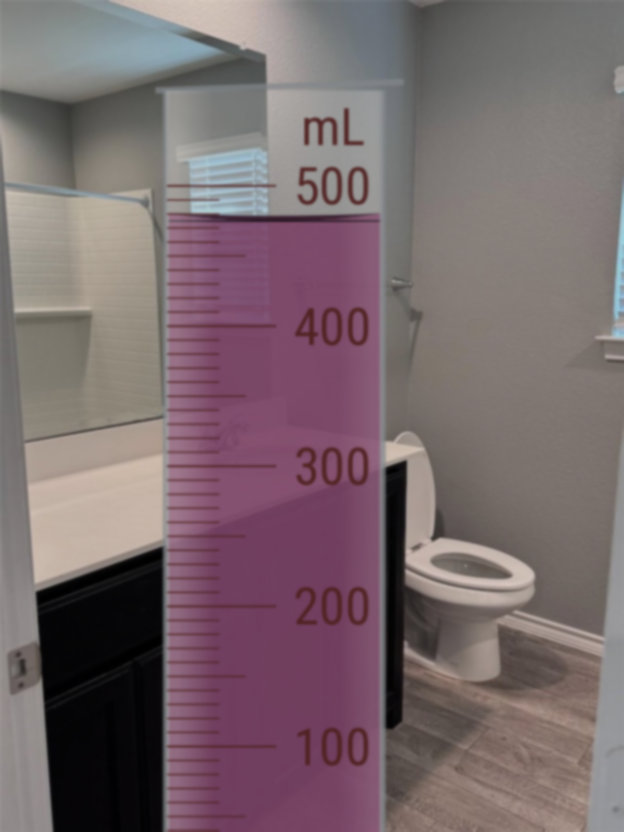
475; mL
